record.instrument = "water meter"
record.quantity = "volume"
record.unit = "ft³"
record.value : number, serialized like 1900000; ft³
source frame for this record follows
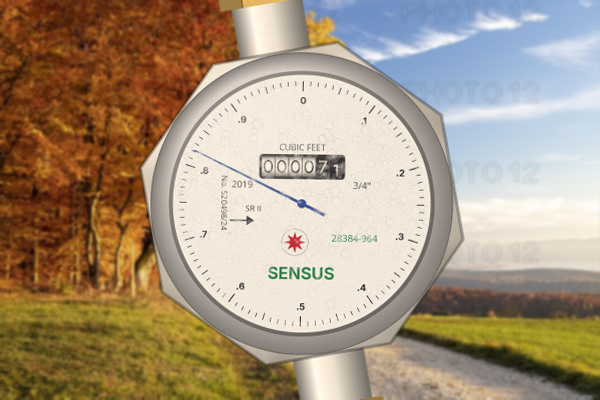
70.82; ft³
